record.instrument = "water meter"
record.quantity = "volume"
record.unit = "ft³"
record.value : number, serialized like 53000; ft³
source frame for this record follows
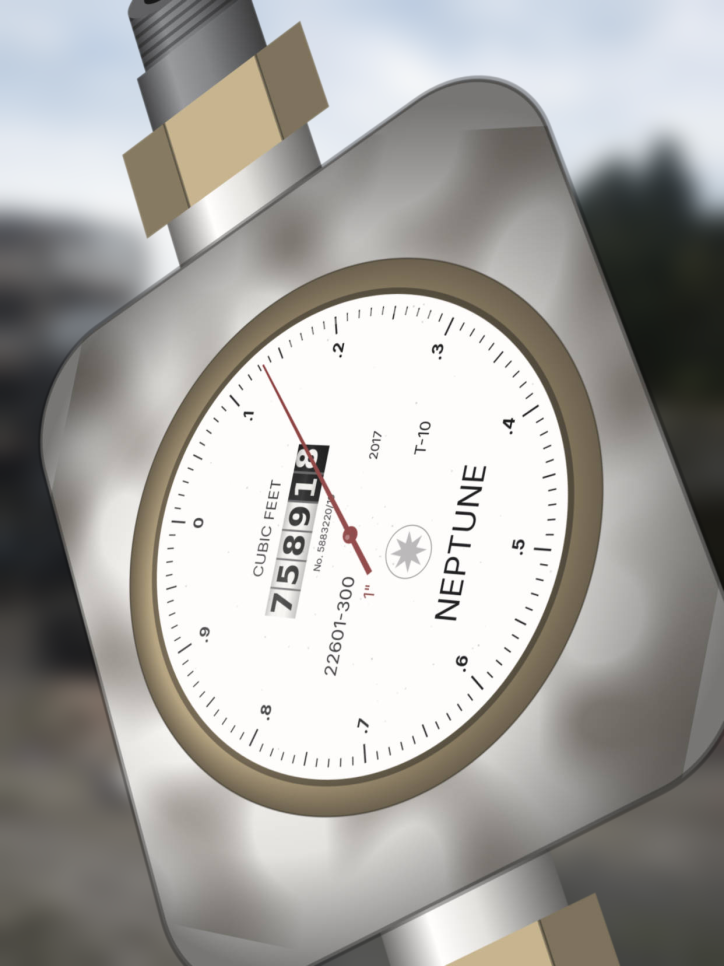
758918.13; ft³
